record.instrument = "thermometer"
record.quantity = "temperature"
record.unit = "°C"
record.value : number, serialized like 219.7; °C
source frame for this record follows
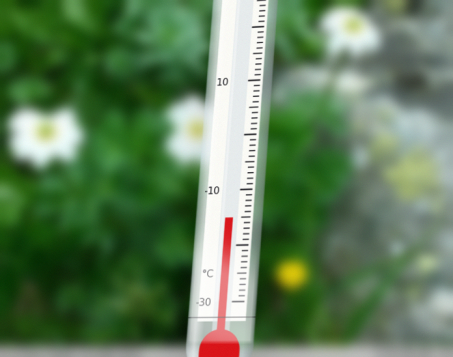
-15; °C
